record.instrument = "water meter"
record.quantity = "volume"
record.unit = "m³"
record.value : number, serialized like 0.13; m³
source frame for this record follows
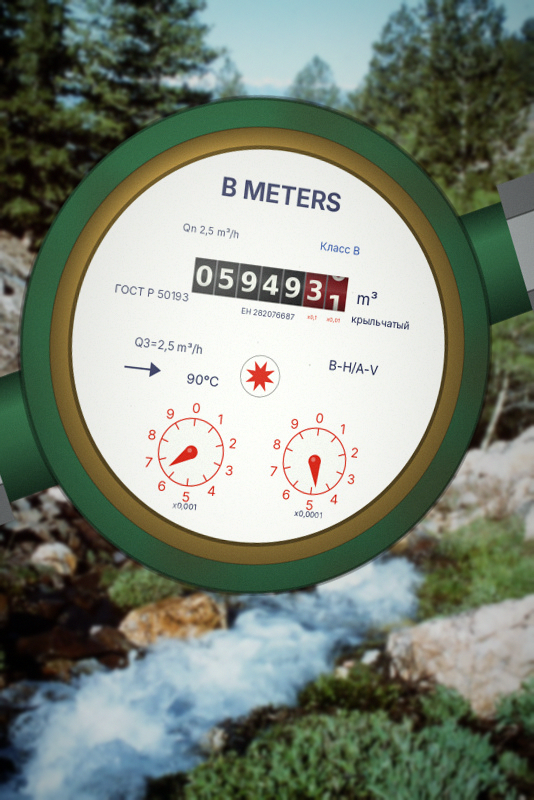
5949.3064; m³
